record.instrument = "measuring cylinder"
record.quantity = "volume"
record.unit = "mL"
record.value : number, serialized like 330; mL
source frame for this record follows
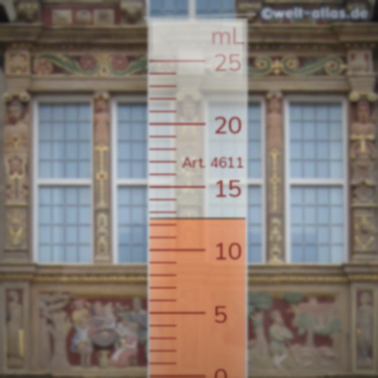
12.5; mL
